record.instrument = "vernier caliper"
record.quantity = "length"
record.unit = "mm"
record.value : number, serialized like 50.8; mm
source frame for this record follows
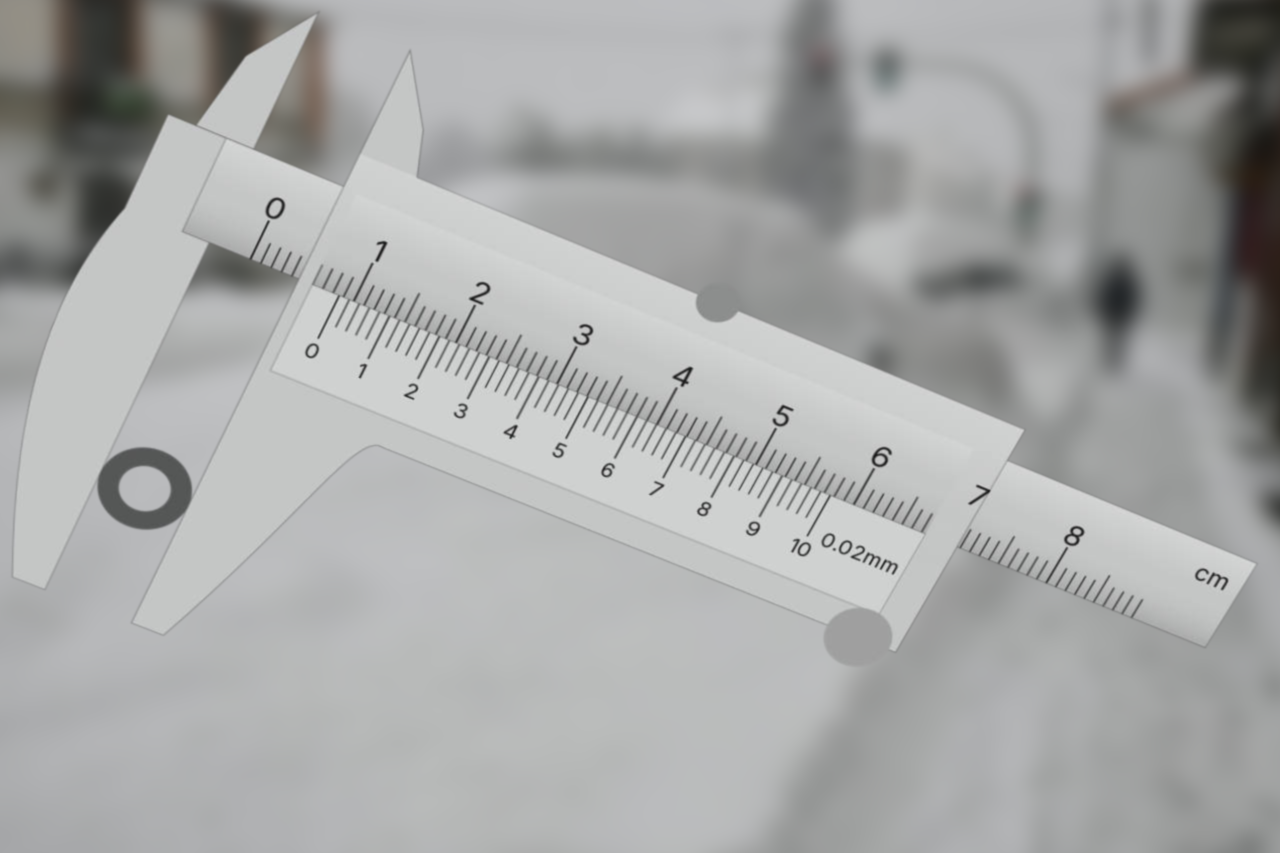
8.6; mm
